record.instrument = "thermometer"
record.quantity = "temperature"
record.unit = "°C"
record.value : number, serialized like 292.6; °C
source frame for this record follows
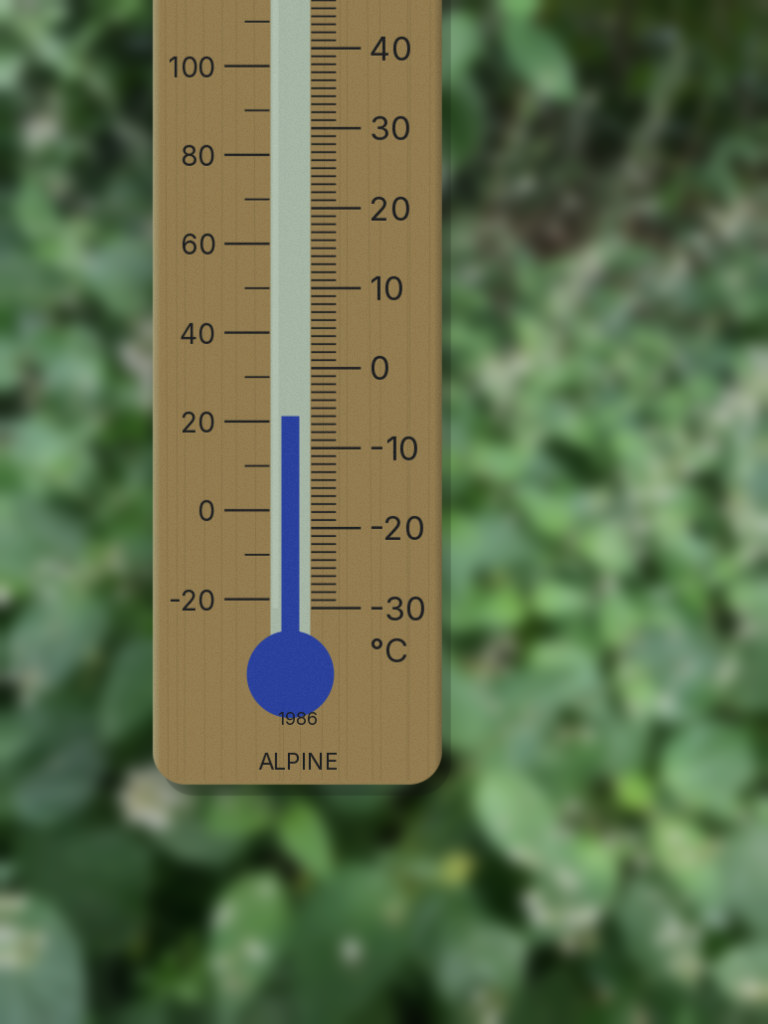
-6; °C
